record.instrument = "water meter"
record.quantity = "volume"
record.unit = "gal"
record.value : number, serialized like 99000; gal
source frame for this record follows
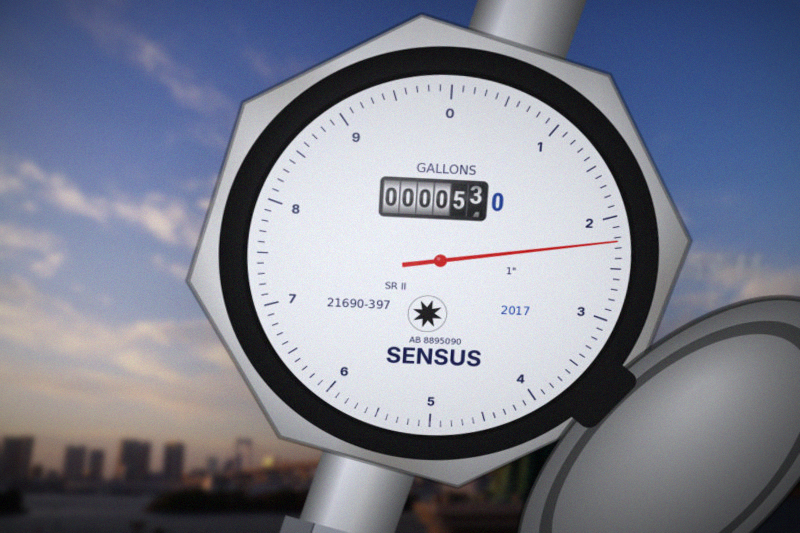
532.2; gal
